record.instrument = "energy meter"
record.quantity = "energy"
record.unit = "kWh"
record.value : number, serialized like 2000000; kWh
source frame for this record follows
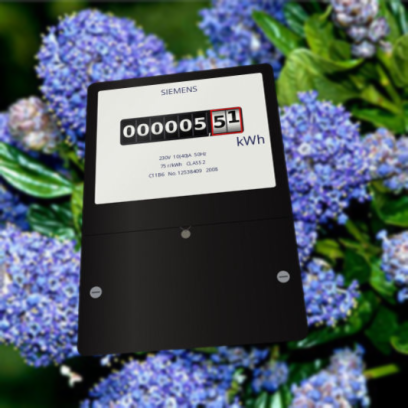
5.51; kWh
